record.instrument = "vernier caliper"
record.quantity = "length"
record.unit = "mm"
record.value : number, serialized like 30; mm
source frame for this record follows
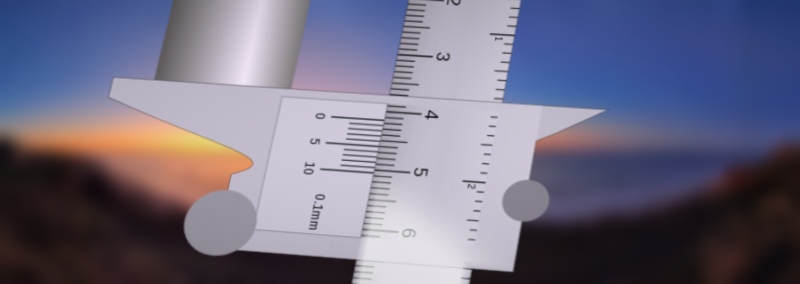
41.5; mm
